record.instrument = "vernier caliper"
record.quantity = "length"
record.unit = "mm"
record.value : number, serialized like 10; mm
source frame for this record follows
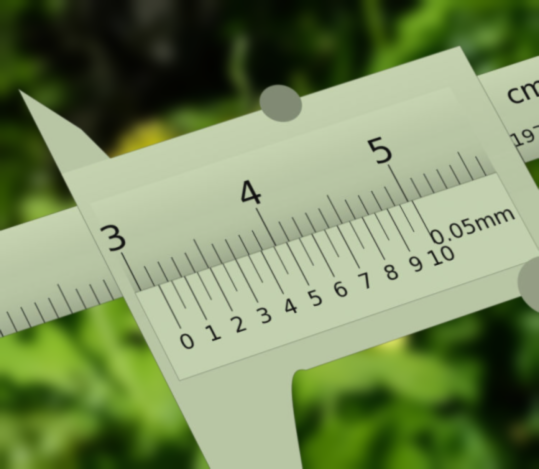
31.3; mm
